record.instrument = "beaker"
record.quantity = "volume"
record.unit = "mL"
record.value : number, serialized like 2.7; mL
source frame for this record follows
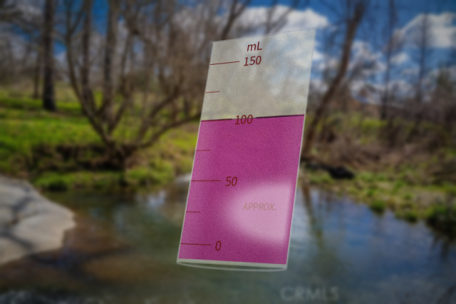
100; mL
